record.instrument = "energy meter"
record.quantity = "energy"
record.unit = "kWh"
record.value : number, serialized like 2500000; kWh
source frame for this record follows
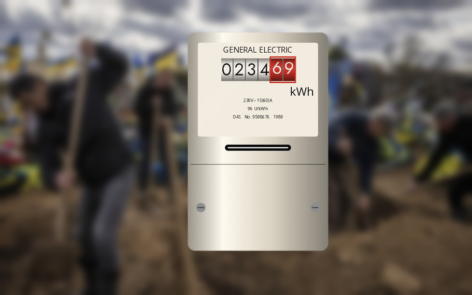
234.69; kWh
